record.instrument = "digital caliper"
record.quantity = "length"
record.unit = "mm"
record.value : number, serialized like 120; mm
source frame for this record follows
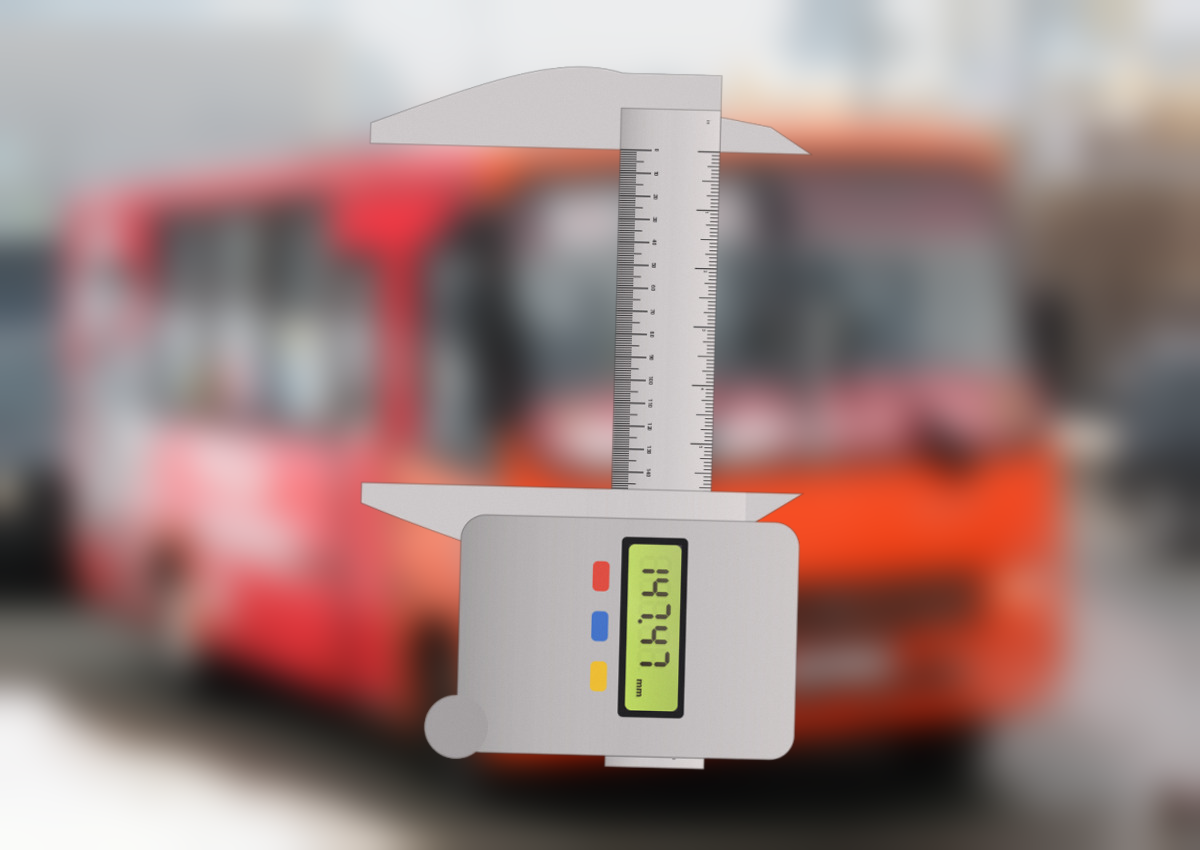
147.47; mm
